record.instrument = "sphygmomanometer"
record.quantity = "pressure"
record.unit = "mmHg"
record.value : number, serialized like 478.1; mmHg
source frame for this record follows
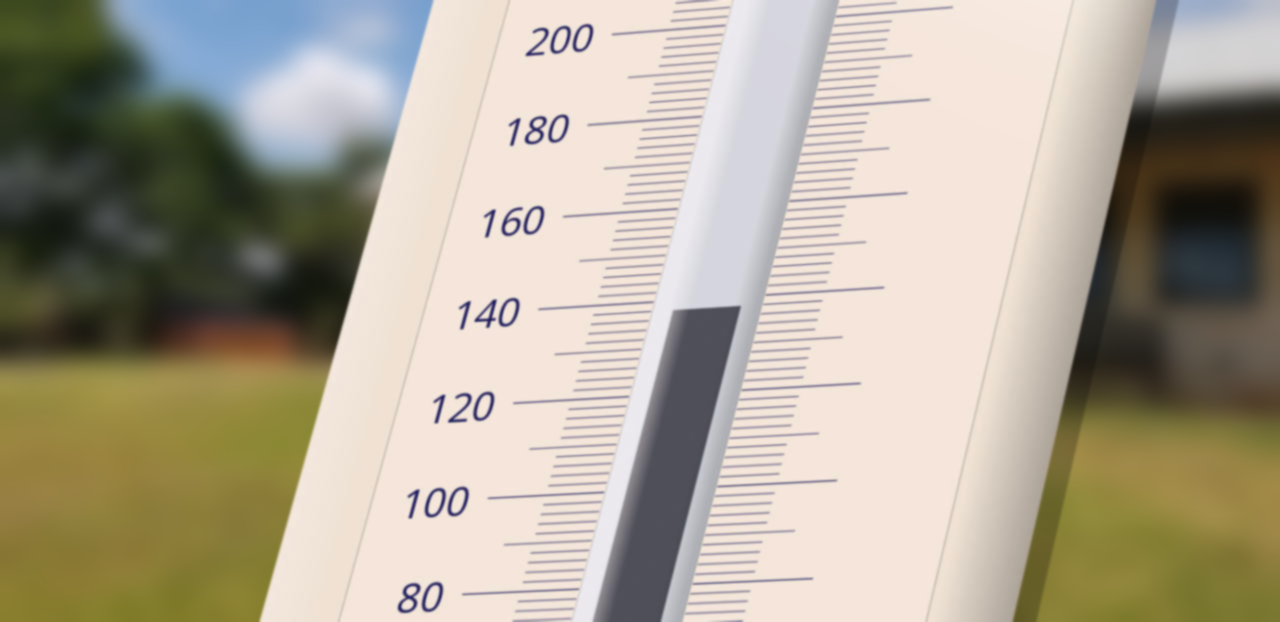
138; mmHg
